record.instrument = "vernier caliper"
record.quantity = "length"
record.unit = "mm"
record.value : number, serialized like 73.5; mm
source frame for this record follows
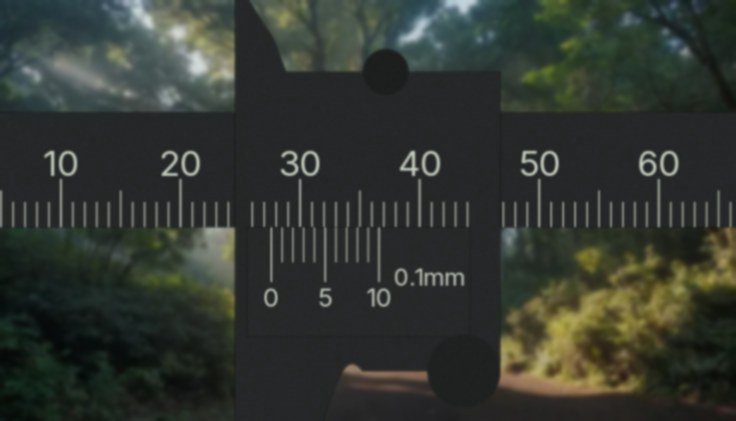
27.6; mm
